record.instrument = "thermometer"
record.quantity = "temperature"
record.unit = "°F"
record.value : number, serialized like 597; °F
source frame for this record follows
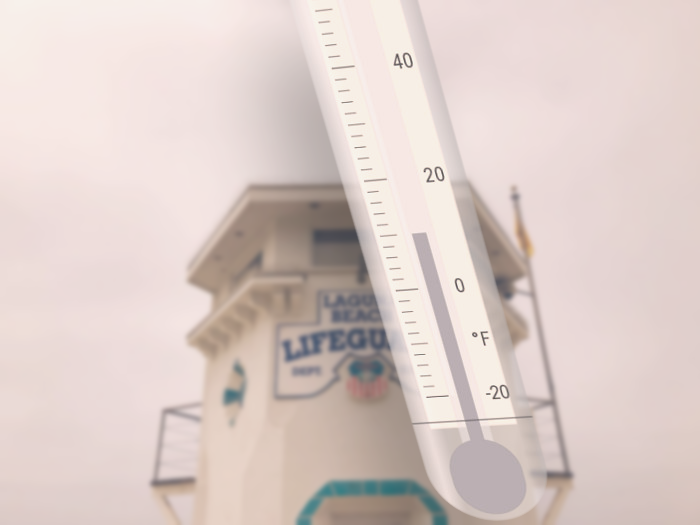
10; °F
